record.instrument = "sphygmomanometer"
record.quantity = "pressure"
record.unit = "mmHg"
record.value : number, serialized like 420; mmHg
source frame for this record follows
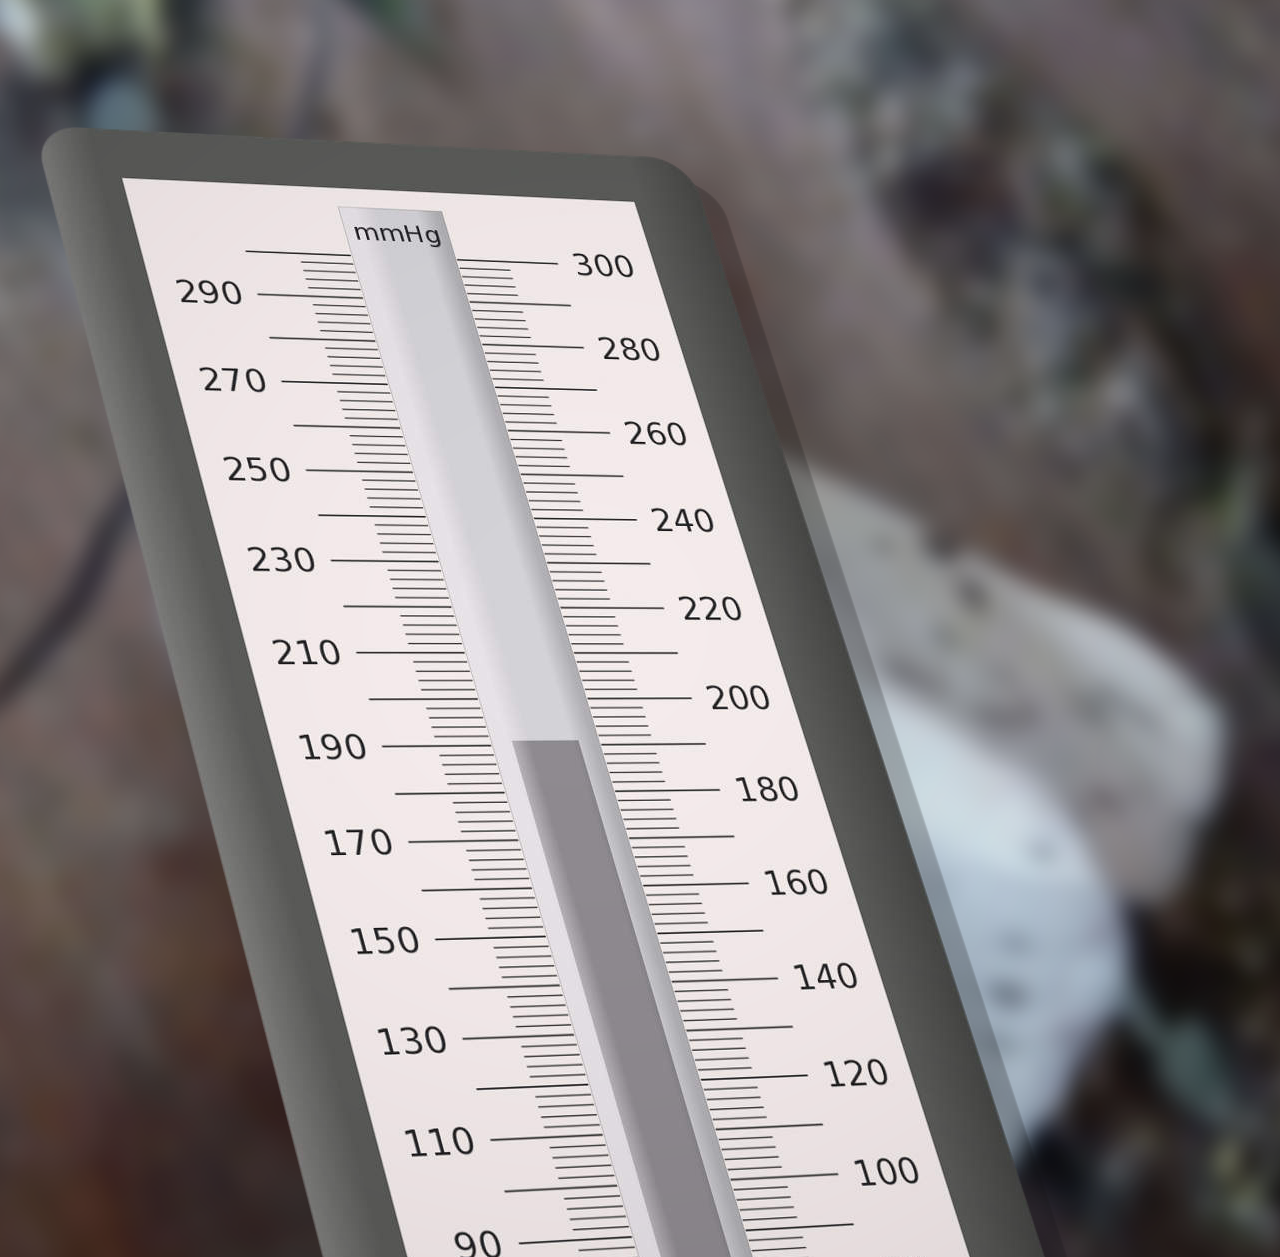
191; mmHg
